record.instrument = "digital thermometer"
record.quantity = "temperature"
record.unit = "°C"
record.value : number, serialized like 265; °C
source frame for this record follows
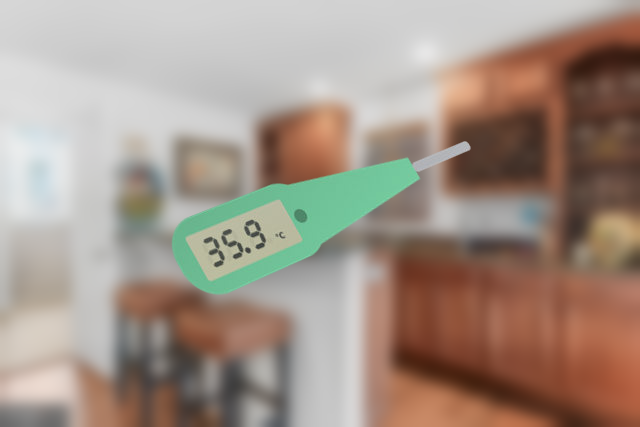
35.9; °C
